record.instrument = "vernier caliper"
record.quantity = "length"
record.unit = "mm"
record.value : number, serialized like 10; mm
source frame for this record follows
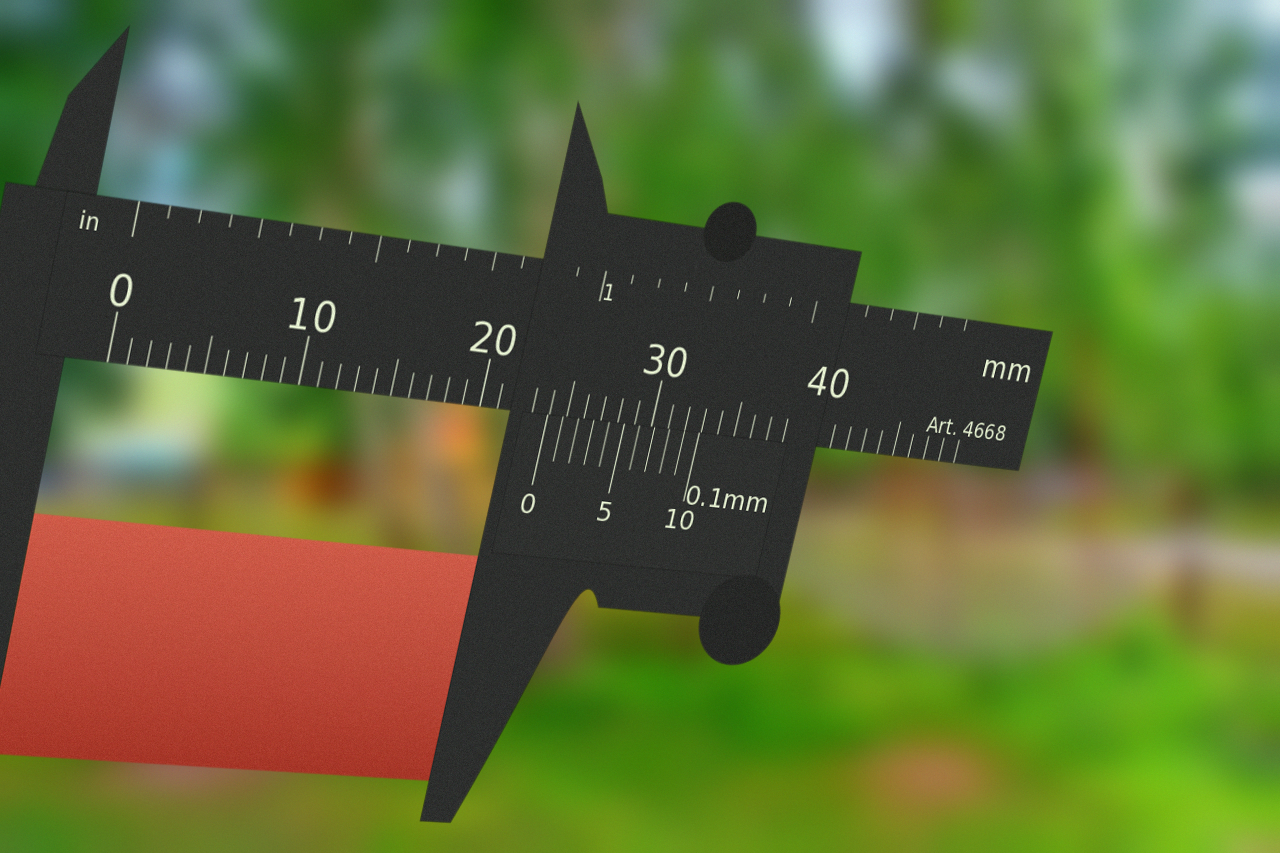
23.9; mm
